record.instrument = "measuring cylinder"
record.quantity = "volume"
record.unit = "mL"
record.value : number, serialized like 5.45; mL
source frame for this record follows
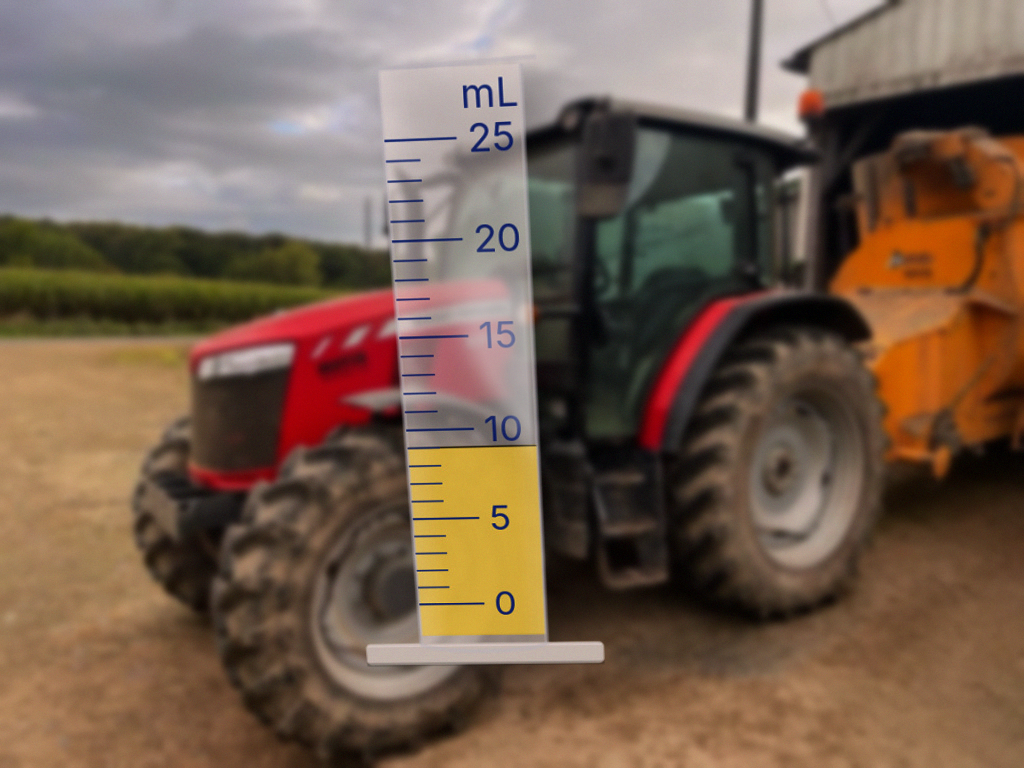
9; mL
